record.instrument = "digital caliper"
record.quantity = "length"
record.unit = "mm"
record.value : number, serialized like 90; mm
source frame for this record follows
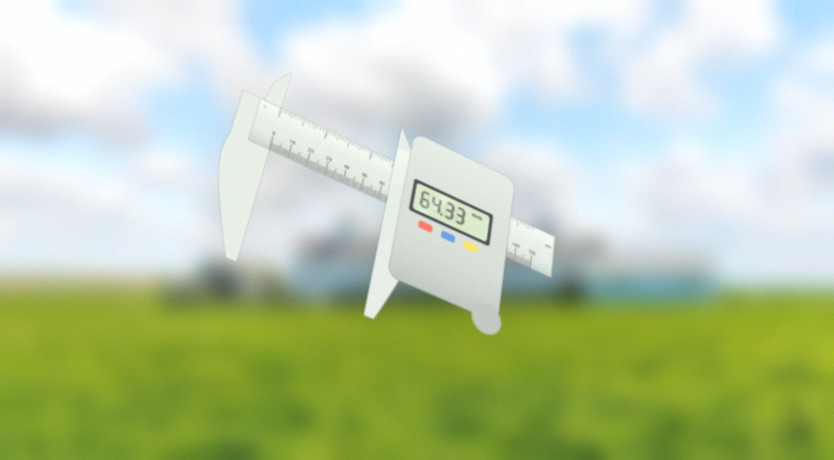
64.33; mm
